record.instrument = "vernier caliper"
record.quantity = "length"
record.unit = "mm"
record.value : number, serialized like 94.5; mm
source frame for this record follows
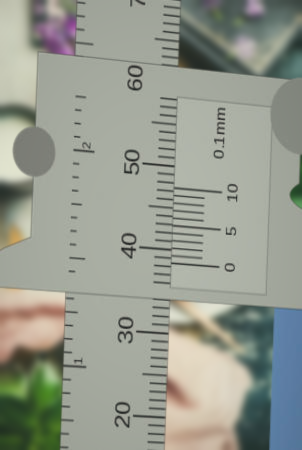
38.4; mm
